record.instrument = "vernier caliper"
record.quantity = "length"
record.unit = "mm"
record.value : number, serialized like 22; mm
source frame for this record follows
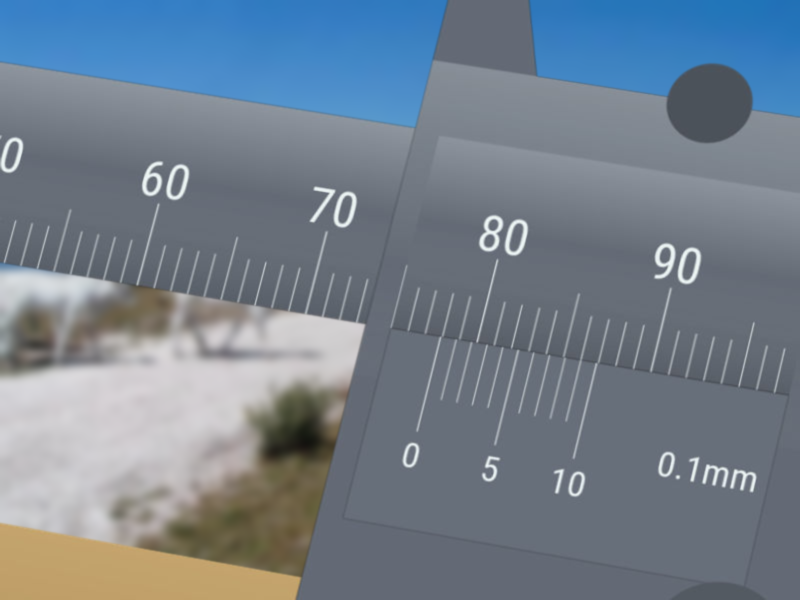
77.9; mm
